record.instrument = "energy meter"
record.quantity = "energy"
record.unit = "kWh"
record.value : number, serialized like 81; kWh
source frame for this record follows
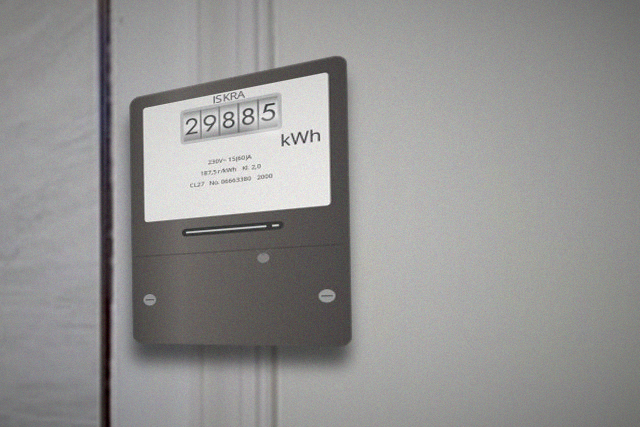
29885; kWh
